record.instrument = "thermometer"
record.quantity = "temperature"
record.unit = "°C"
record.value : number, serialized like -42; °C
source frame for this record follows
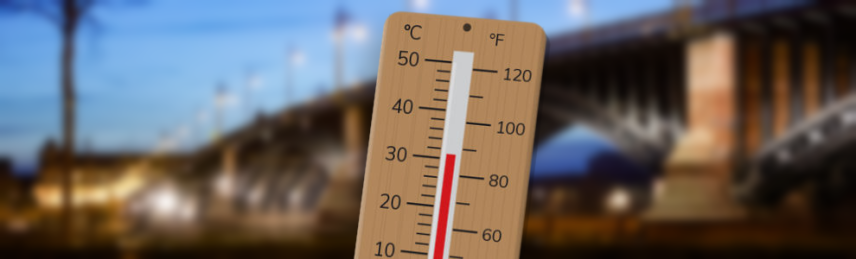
31; °C
